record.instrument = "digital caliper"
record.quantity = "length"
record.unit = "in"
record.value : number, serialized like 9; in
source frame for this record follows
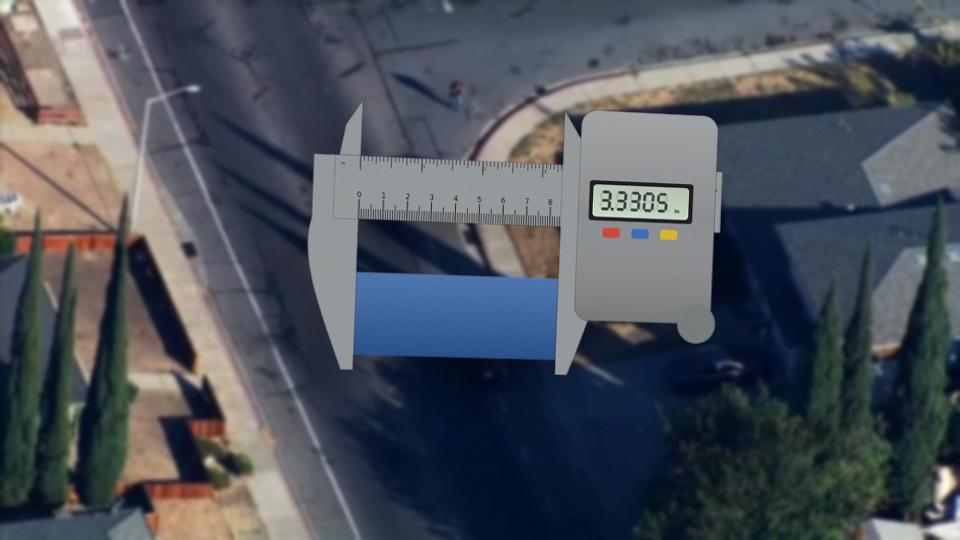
3.3305; in
